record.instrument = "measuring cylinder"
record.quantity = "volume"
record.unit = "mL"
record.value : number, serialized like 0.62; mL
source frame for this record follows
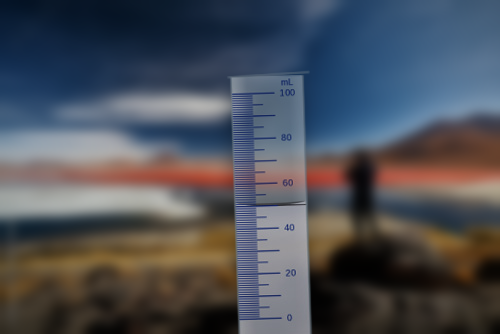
50; mL
